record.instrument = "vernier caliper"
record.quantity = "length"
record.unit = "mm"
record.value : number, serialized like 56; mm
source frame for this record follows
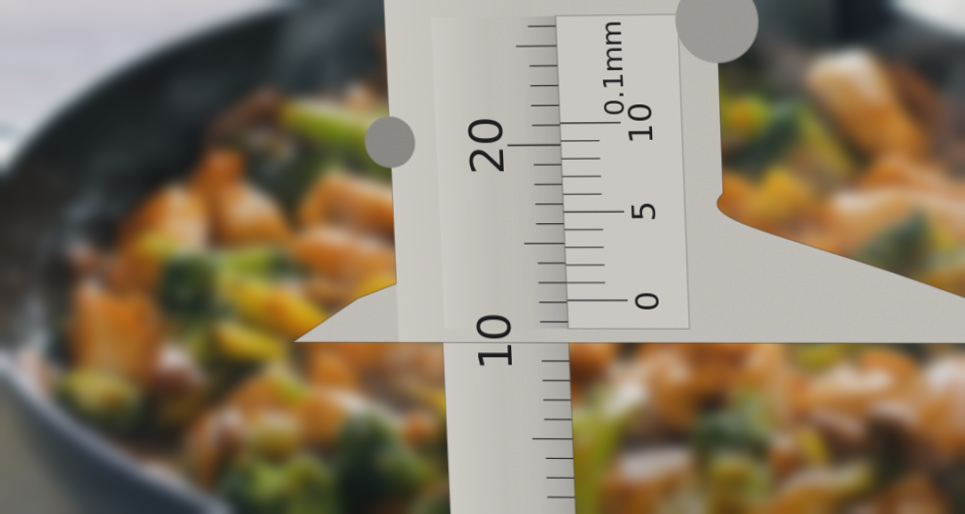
12.1; mm
